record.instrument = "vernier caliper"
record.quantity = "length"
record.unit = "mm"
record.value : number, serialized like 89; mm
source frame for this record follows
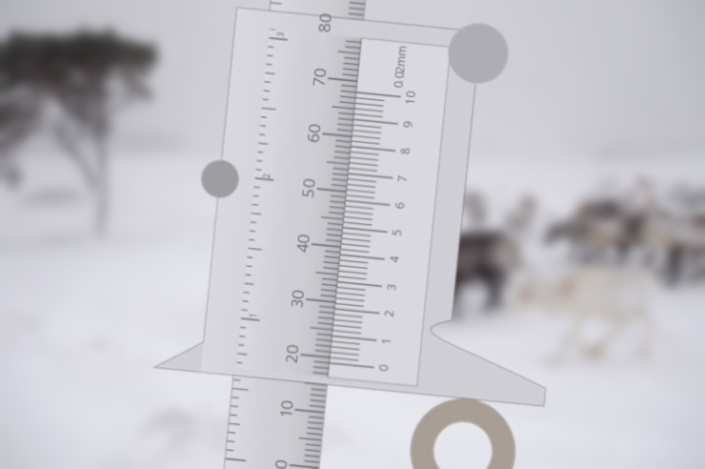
19.0; mm
